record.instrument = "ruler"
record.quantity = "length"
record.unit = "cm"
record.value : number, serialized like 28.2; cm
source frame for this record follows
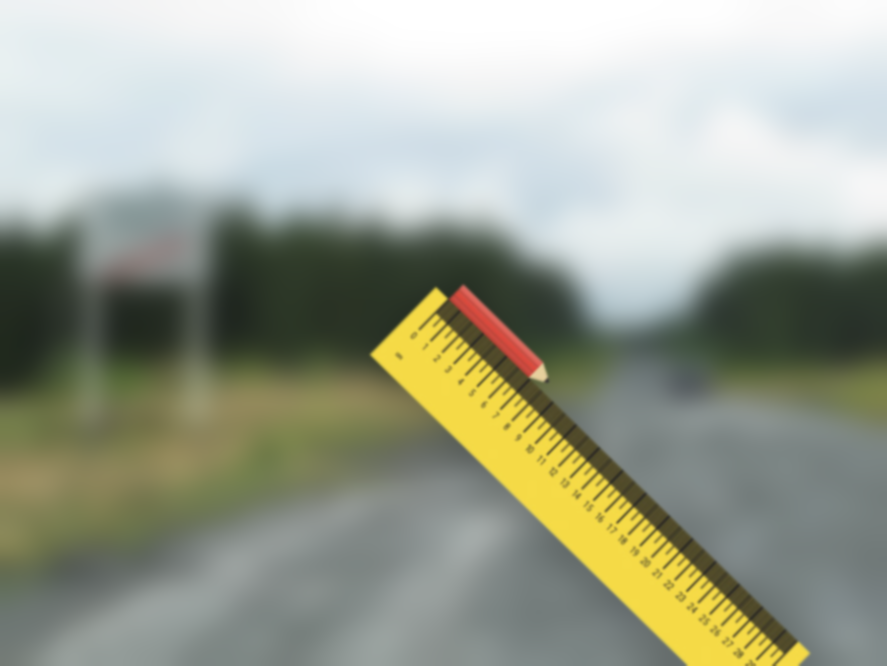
8; cm
